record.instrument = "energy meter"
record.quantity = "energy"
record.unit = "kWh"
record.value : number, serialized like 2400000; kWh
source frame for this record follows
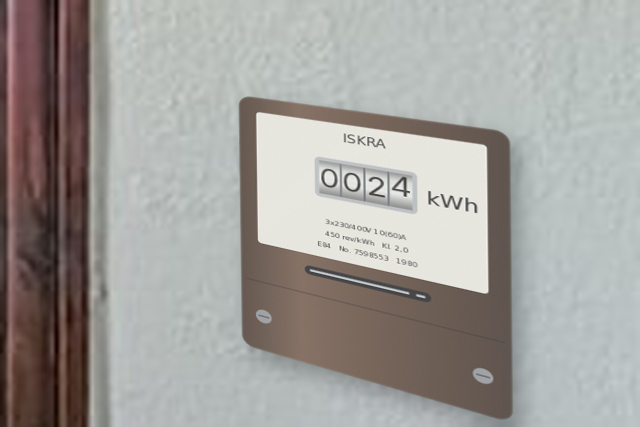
24; kWh
